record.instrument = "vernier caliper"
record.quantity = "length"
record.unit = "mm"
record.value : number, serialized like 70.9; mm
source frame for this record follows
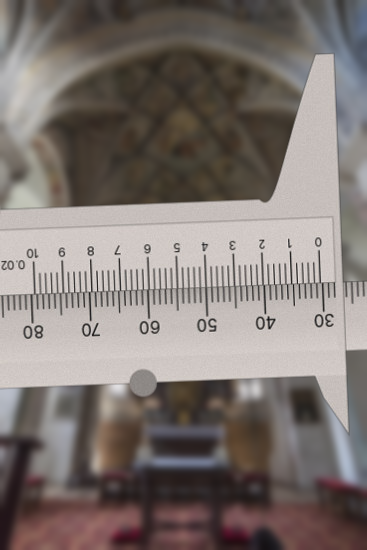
30.4; mm
